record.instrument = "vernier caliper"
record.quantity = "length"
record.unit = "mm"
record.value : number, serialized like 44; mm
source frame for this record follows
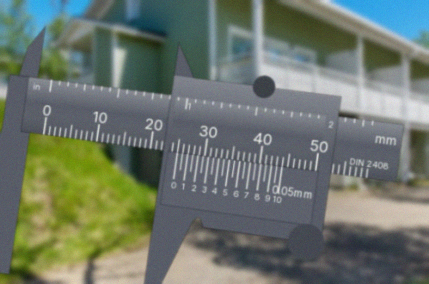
25.0; mm
